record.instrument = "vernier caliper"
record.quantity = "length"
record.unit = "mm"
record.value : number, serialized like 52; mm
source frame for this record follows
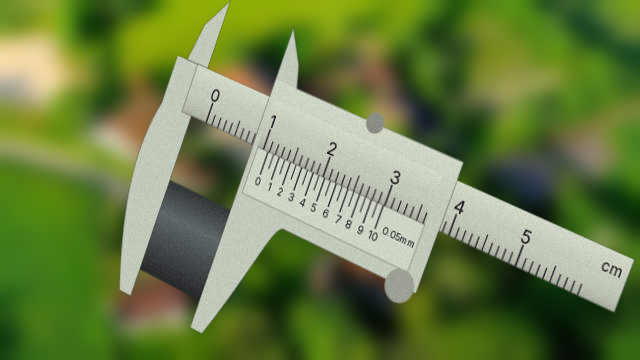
10.8; mm
